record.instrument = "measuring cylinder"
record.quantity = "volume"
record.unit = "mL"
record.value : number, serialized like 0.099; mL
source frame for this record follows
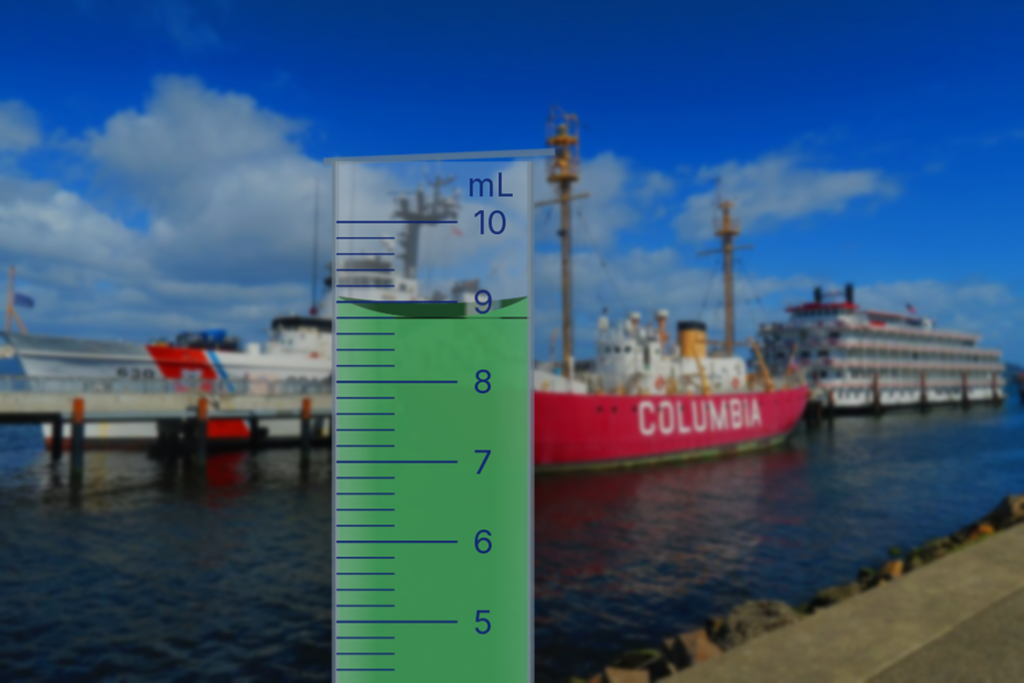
8.8; mL
